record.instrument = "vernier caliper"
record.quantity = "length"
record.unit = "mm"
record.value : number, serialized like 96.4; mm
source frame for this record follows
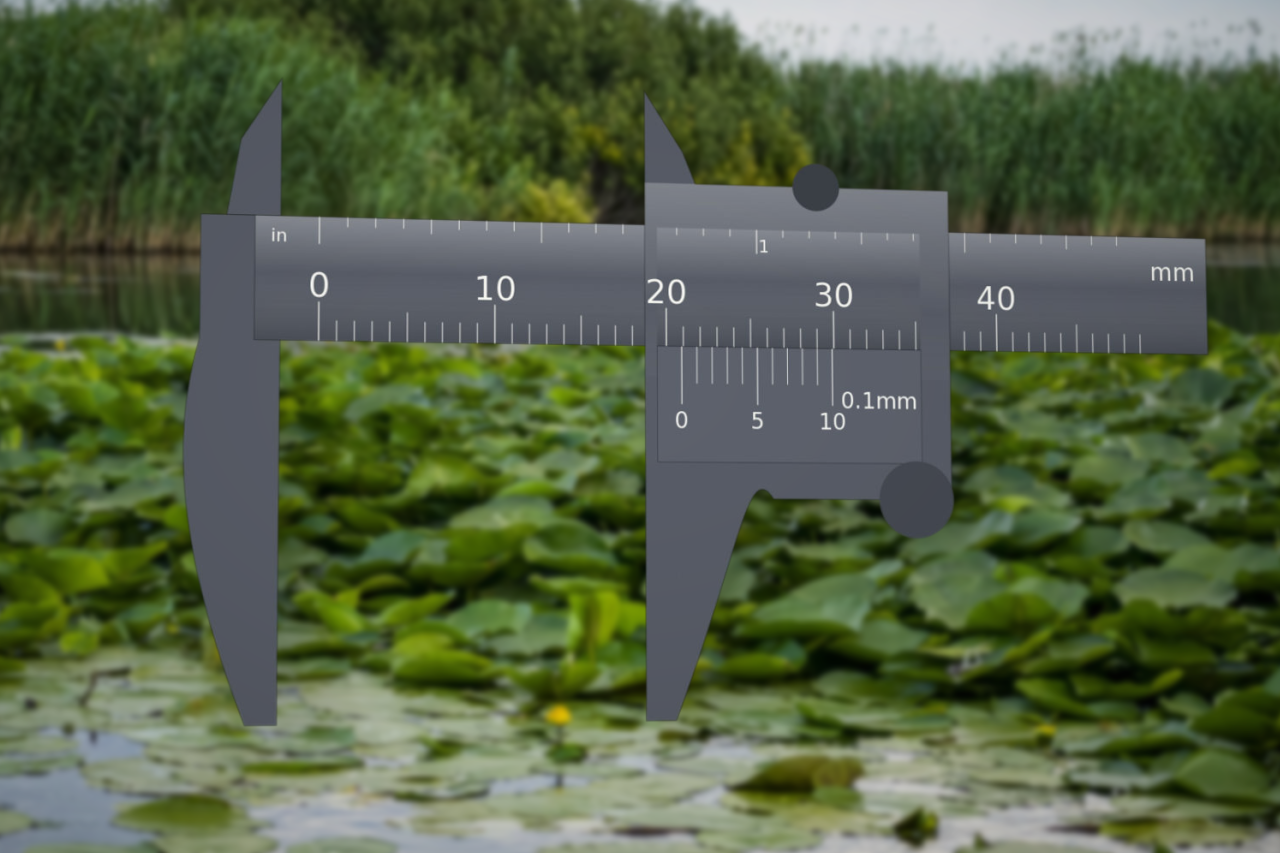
20.9; mm
